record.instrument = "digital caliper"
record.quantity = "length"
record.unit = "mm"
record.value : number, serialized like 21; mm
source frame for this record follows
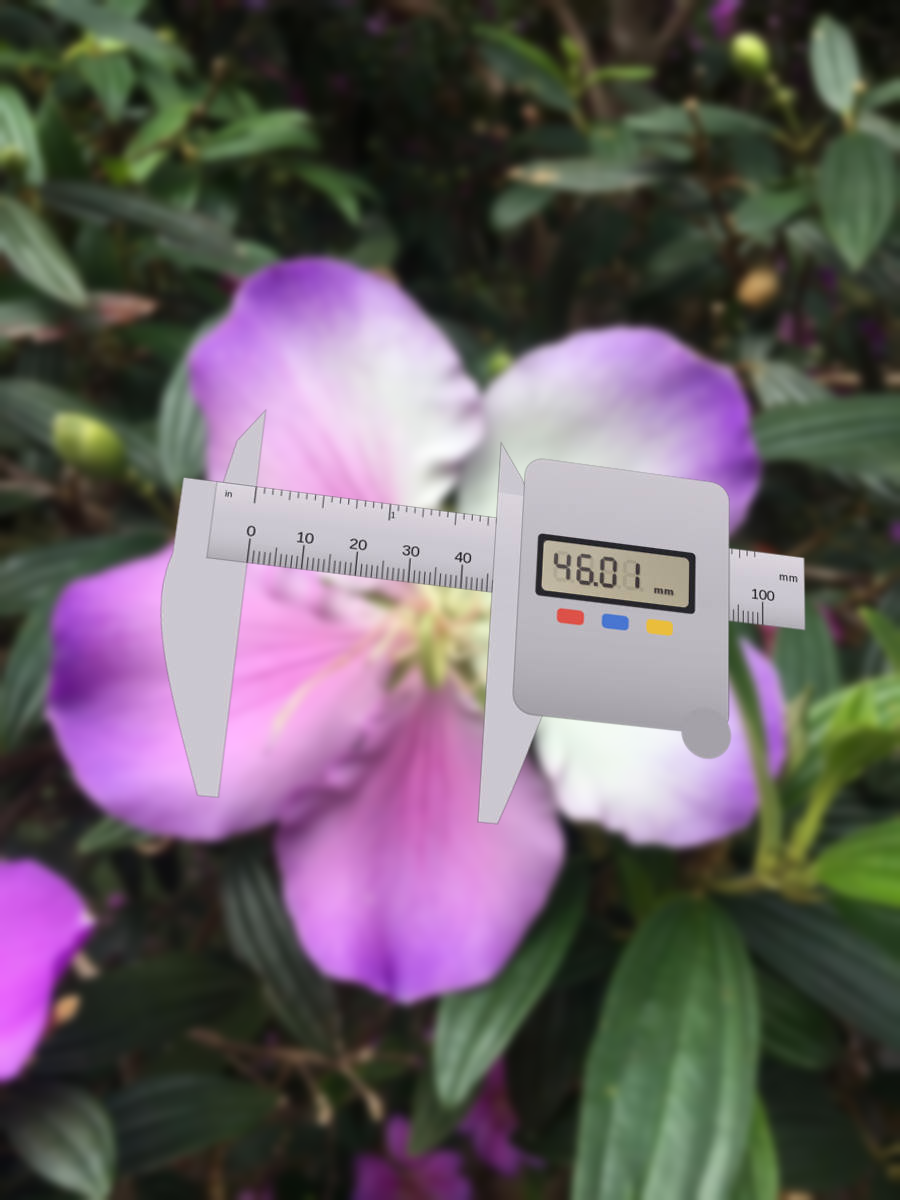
46.01; mm
